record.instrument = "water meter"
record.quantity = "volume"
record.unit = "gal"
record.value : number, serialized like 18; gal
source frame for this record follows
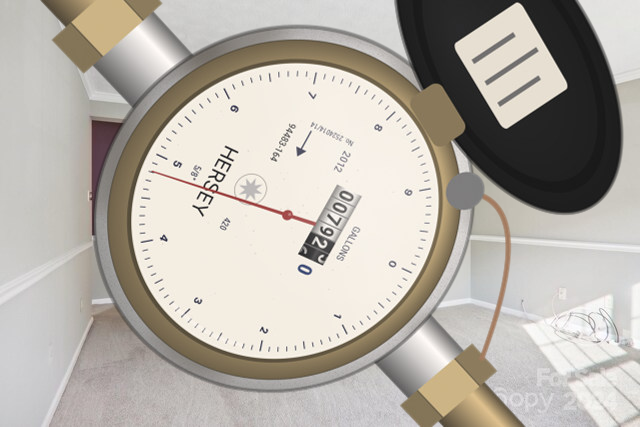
79254.8; gal
